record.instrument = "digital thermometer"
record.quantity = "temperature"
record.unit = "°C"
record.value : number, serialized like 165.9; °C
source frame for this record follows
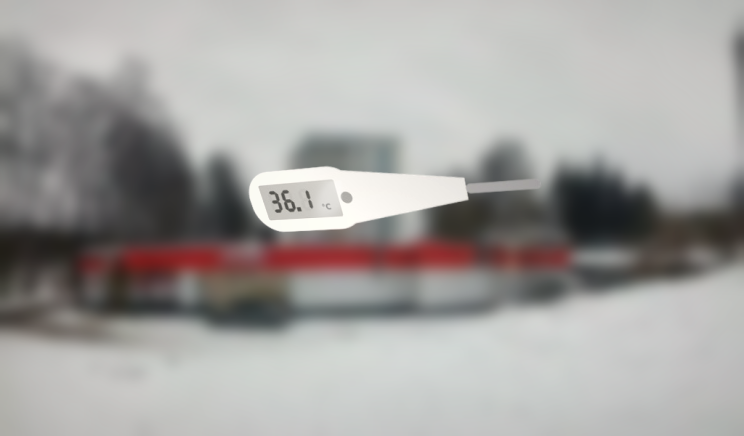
36.1; °C
